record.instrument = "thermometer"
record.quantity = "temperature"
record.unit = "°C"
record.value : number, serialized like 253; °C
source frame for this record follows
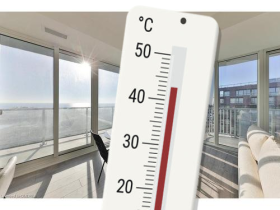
43; °C
